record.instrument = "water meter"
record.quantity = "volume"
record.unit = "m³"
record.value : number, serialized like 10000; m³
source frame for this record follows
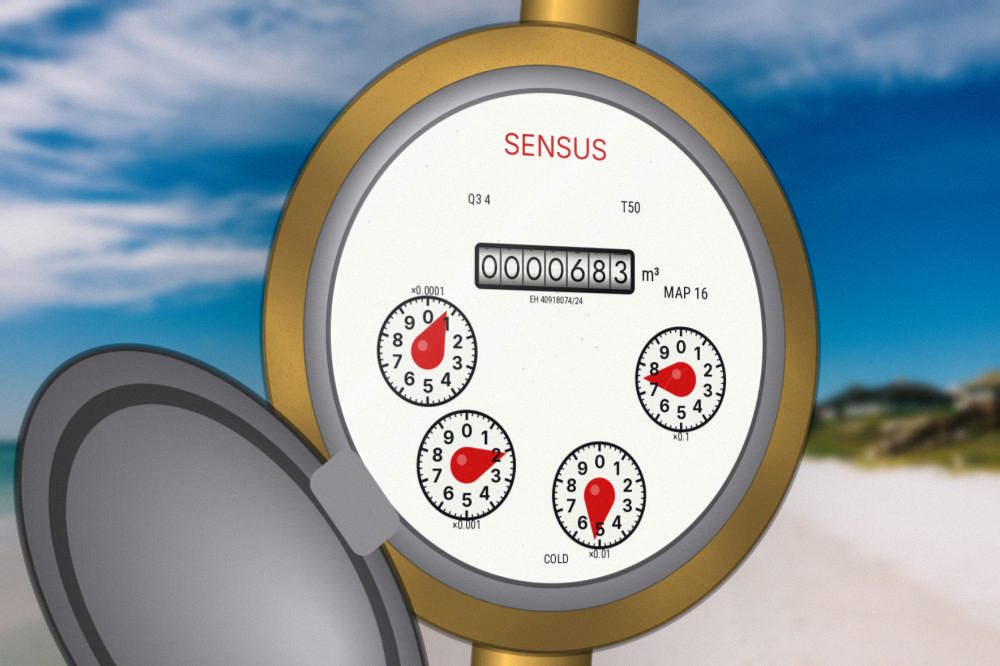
683.7520; m³
